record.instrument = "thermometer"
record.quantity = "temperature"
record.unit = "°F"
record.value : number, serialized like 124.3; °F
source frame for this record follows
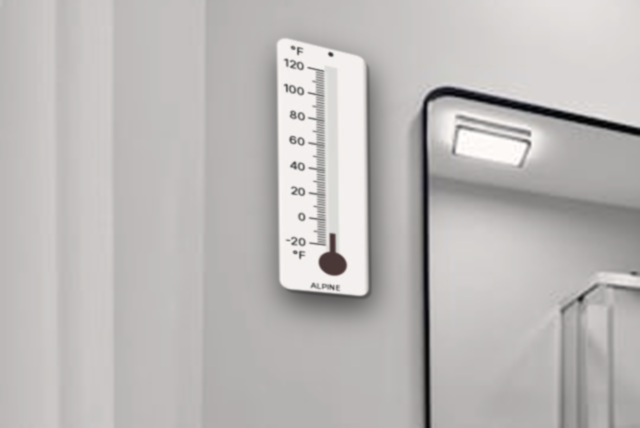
-10; °F
